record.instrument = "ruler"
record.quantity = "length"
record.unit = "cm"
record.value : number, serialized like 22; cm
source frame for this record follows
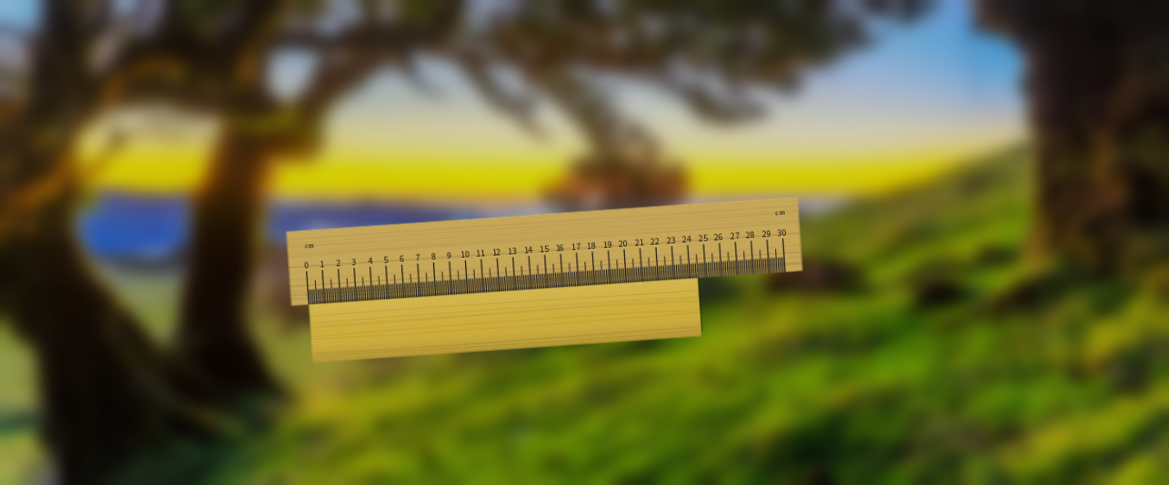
24.5; cm
